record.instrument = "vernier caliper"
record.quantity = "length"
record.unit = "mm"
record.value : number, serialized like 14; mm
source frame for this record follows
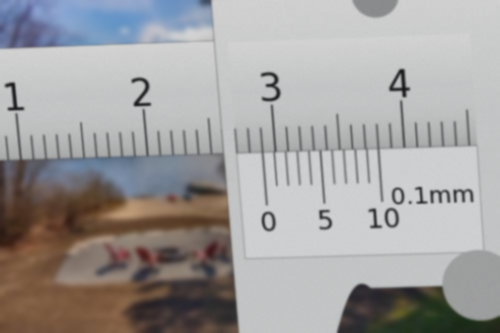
29.0; mm
